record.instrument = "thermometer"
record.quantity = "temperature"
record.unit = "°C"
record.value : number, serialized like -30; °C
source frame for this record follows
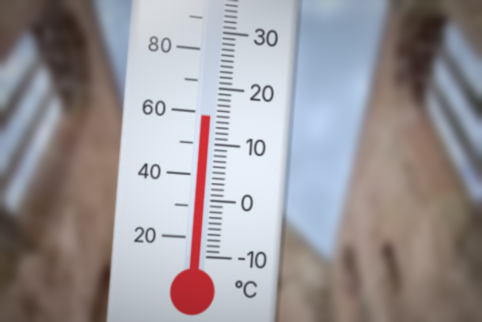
15; °C
